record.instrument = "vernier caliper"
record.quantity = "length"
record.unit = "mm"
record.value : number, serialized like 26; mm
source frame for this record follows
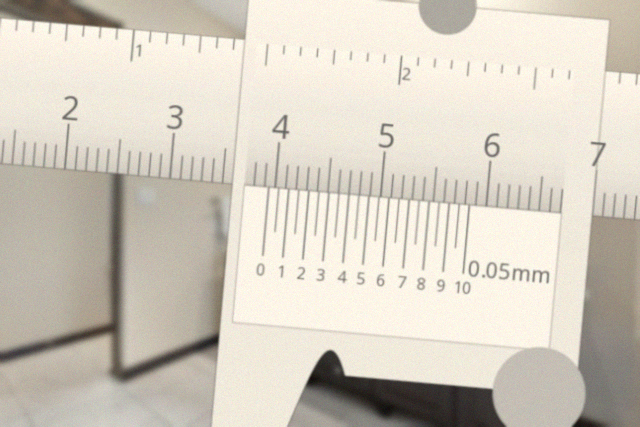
39.4; mm
